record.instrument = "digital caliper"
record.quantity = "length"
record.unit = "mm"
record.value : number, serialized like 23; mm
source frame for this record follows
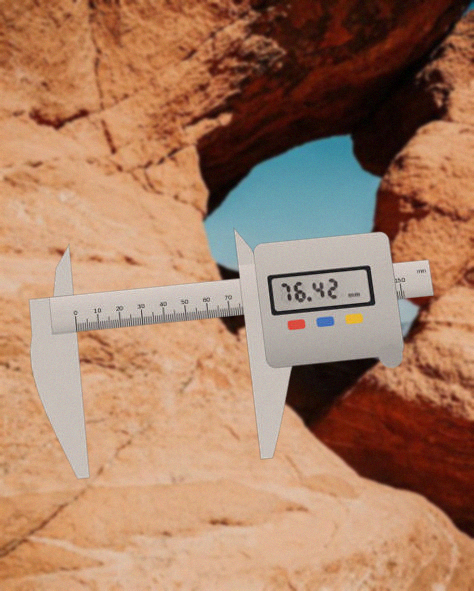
76.42; mm
